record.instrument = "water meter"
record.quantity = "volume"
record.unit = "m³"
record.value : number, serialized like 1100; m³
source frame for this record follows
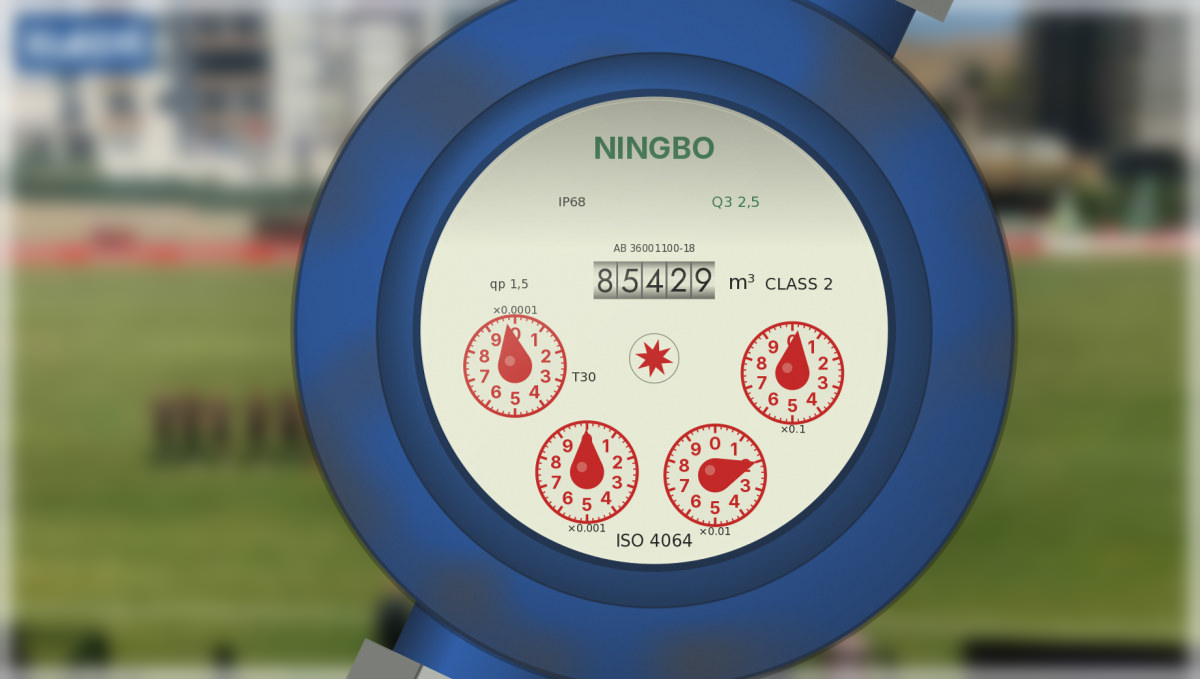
85429.0199; m³
